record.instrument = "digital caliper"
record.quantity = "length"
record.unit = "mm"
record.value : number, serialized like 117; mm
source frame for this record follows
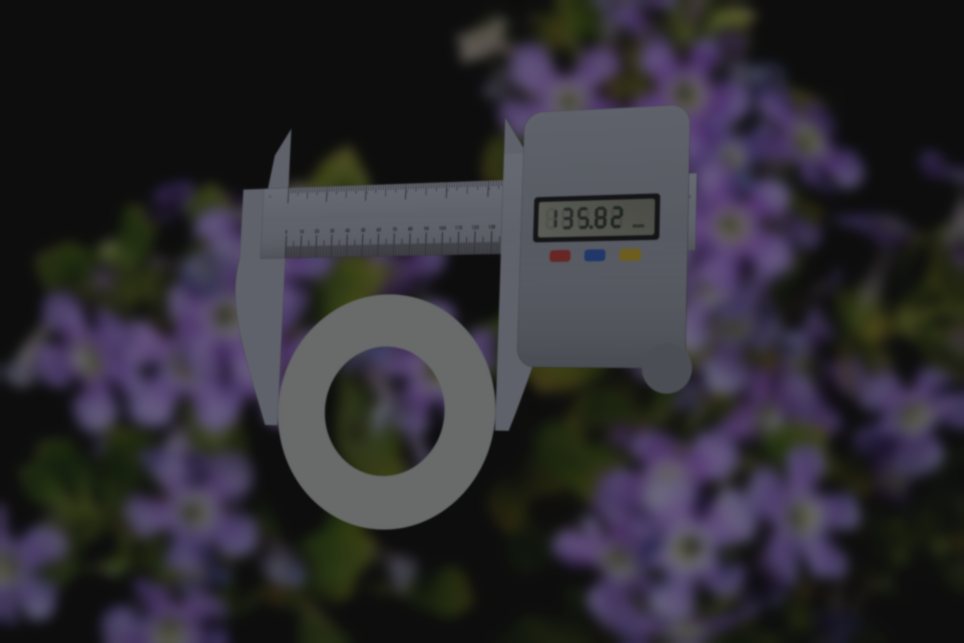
135.82; mm
